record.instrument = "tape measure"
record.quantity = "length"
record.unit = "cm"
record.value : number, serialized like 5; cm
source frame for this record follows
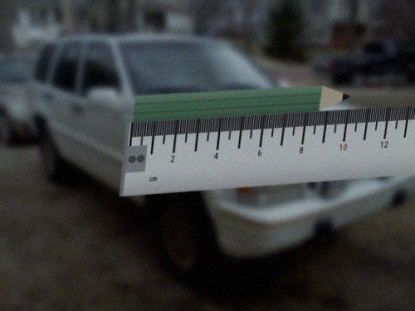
10; cm
